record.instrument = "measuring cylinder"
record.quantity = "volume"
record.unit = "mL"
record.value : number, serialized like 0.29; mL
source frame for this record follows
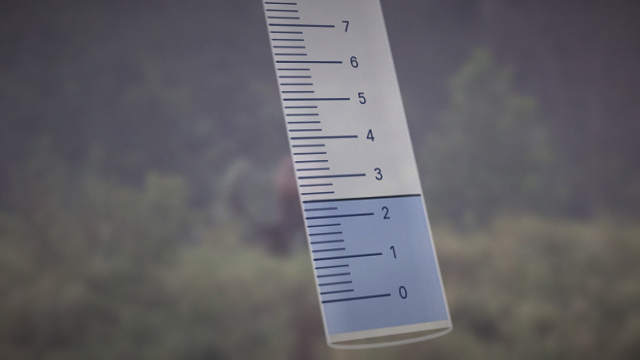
2.4; mL
